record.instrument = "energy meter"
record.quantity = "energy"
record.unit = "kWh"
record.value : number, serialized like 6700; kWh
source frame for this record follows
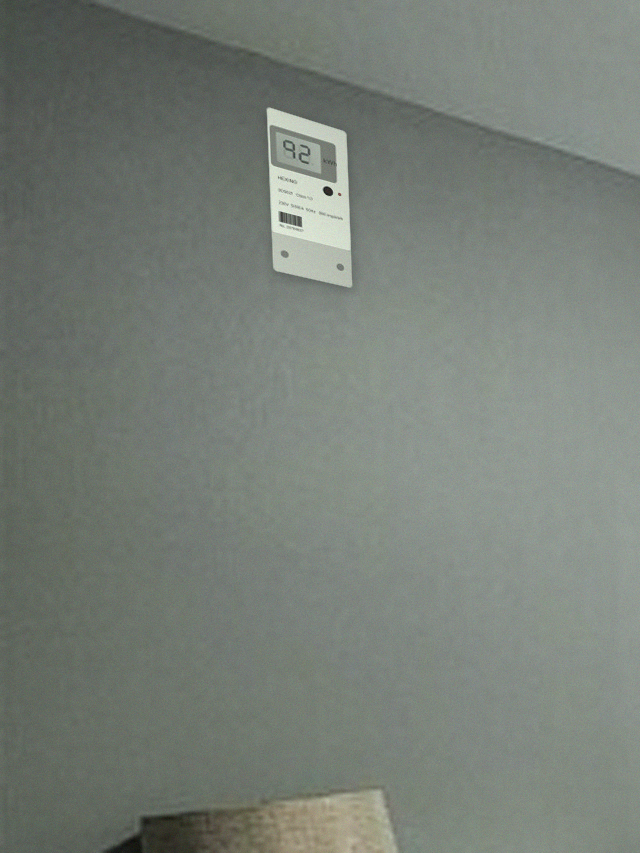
92; kWh
